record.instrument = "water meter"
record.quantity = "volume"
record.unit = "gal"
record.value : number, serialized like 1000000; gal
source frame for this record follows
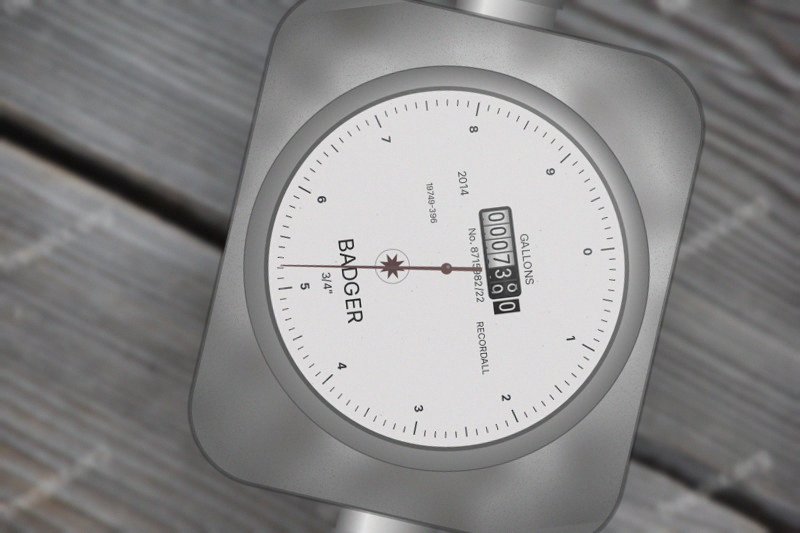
7385.2; gal
